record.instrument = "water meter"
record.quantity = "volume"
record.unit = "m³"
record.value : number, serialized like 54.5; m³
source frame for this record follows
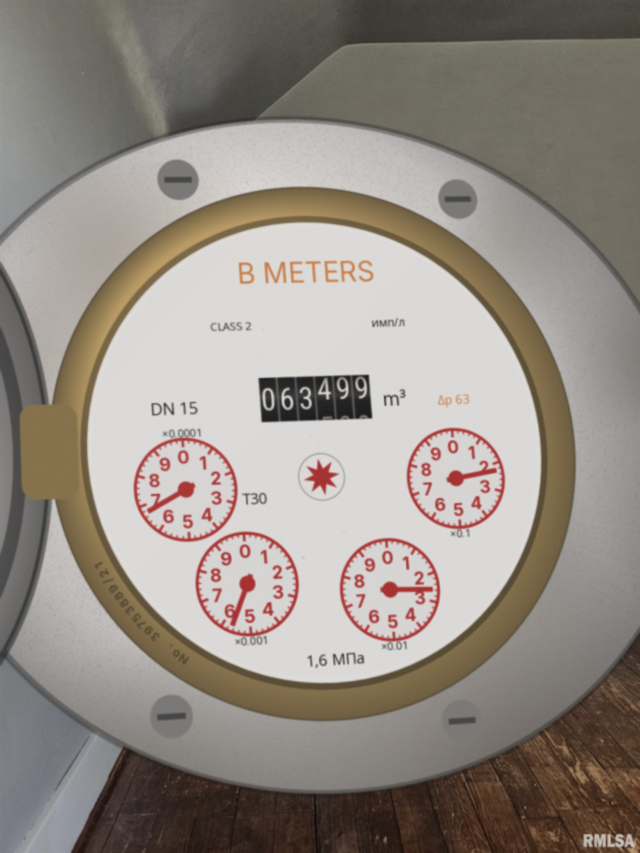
63499.2256; m³
